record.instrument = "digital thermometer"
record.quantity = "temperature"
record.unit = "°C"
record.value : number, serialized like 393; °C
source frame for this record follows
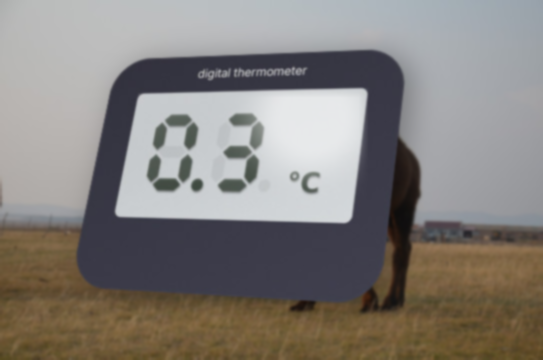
0.3; °C
